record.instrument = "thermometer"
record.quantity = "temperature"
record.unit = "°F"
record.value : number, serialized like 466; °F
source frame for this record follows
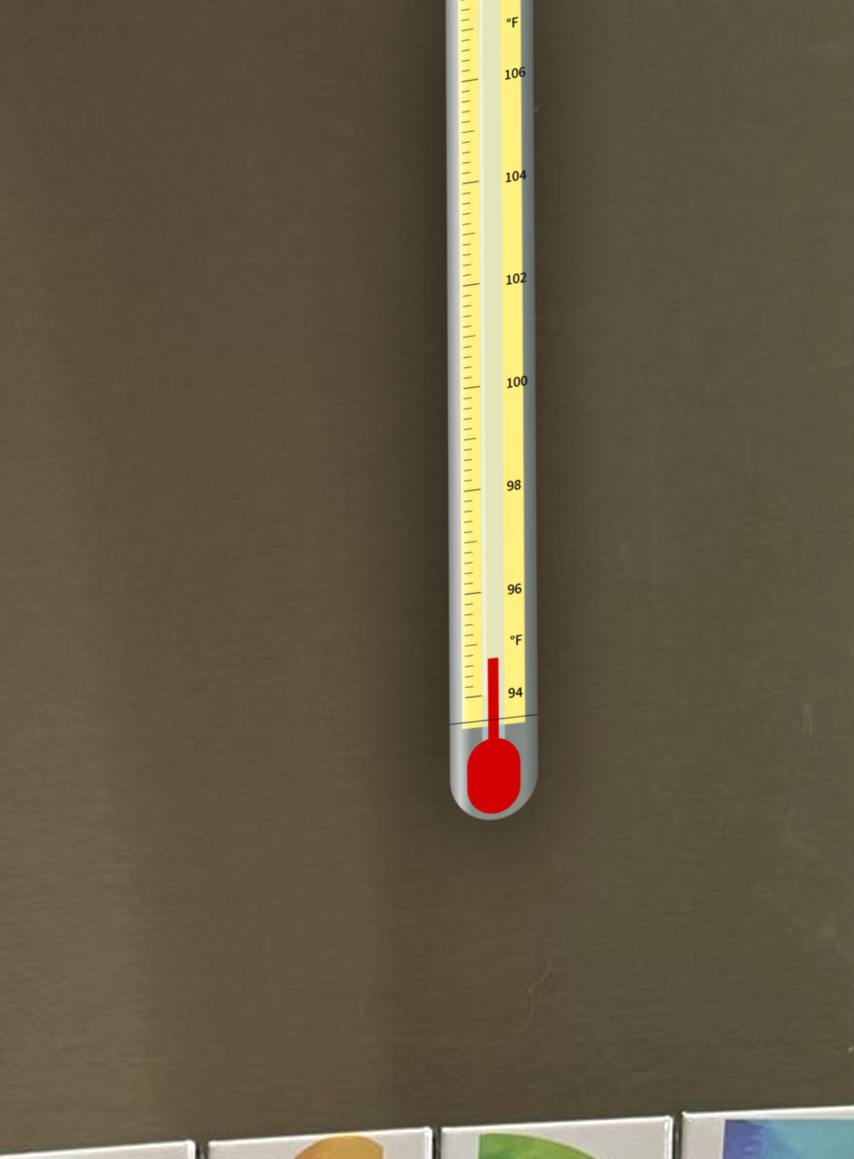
94.7; °F
